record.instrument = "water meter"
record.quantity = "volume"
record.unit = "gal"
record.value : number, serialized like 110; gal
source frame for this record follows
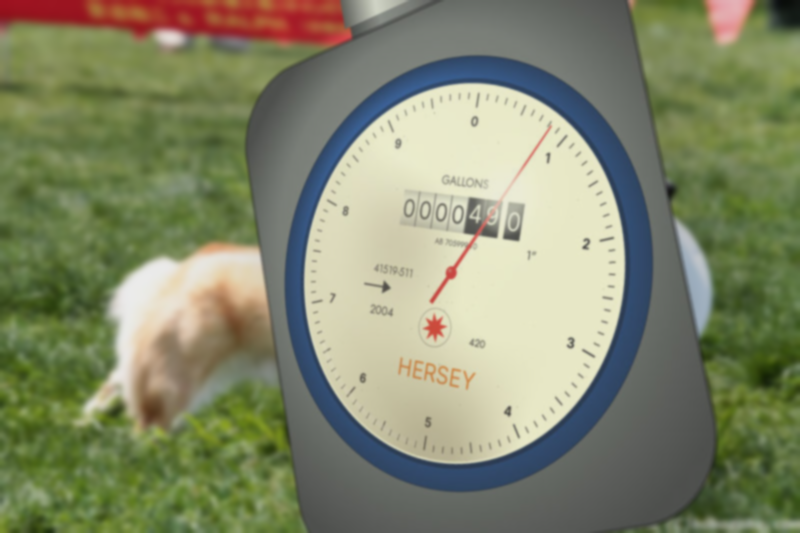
490.8; gal
